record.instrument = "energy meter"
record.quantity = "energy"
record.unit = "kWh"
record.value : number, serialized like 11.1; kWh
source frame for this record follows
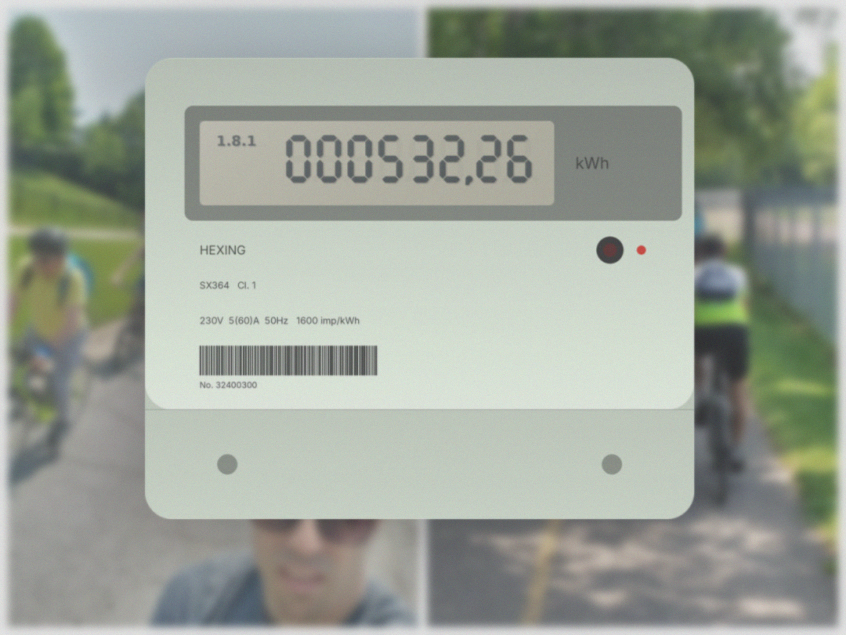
532.26; kWh
